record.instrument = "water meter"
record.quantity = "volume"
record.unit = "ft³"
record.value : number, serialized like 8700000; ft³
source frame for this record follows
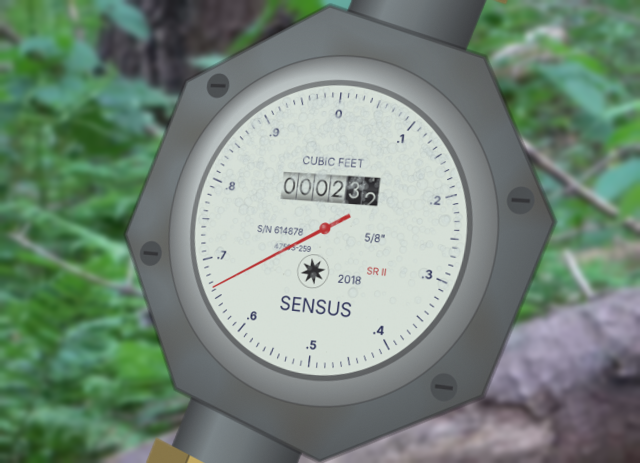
231.66; ft³
